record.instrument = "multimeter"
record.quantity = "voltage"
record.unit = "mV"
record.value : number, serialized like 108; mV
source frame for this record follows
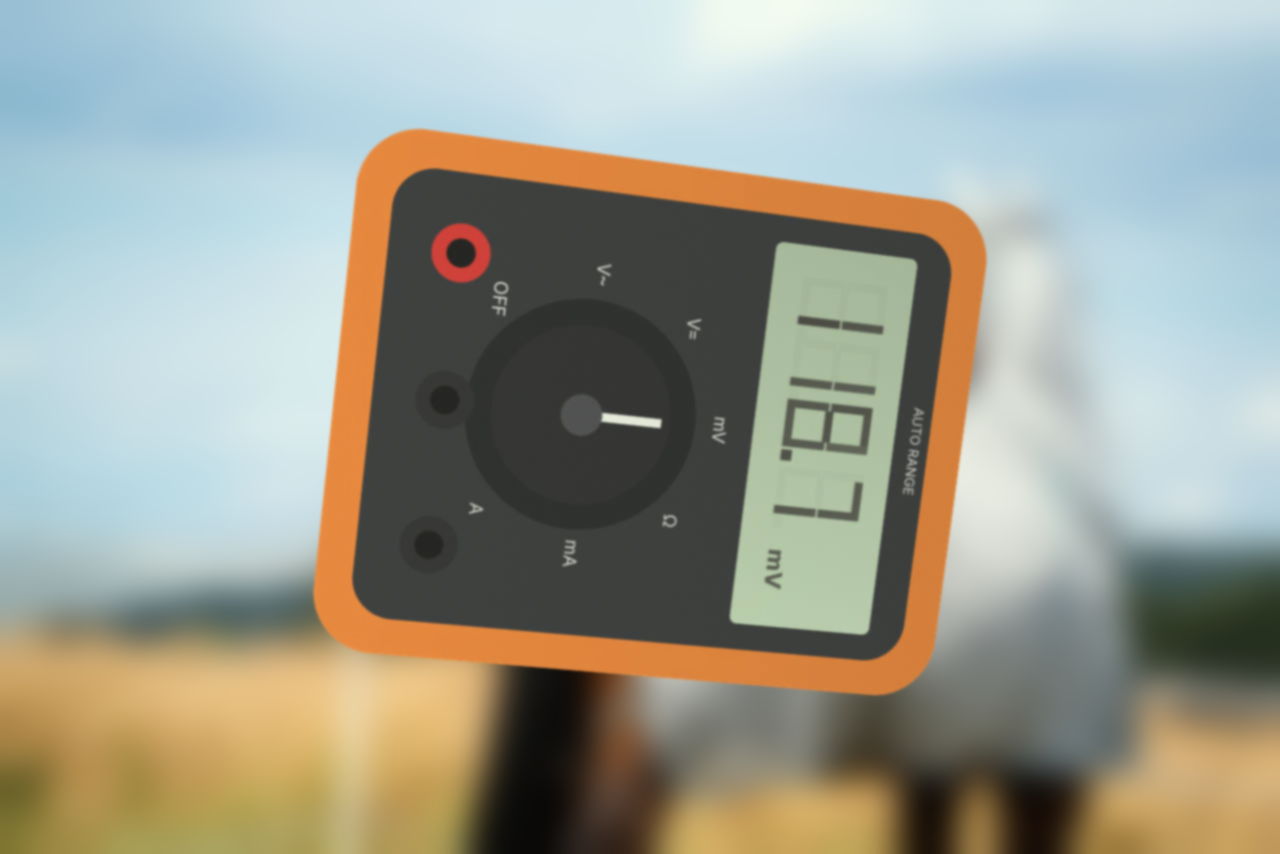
118.7; mV
